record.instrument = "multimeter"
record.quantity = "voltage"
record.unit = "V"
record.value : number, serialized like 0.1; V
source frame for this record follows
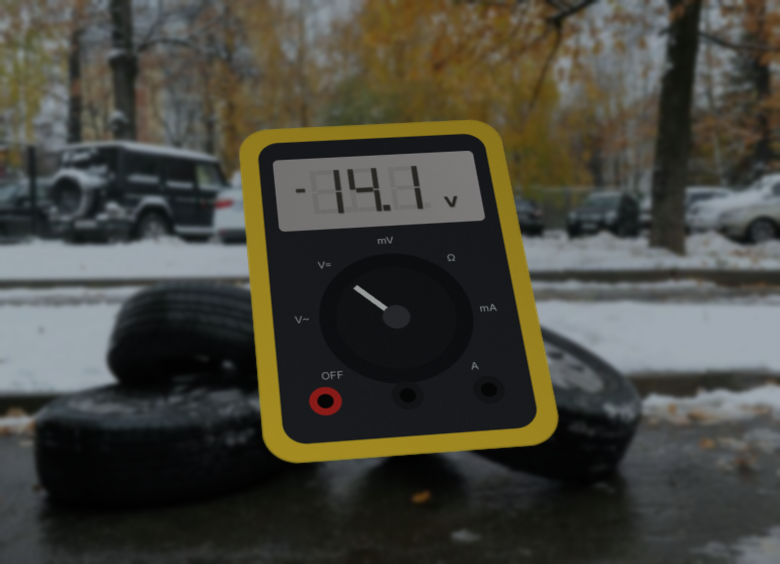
-14.1; V
